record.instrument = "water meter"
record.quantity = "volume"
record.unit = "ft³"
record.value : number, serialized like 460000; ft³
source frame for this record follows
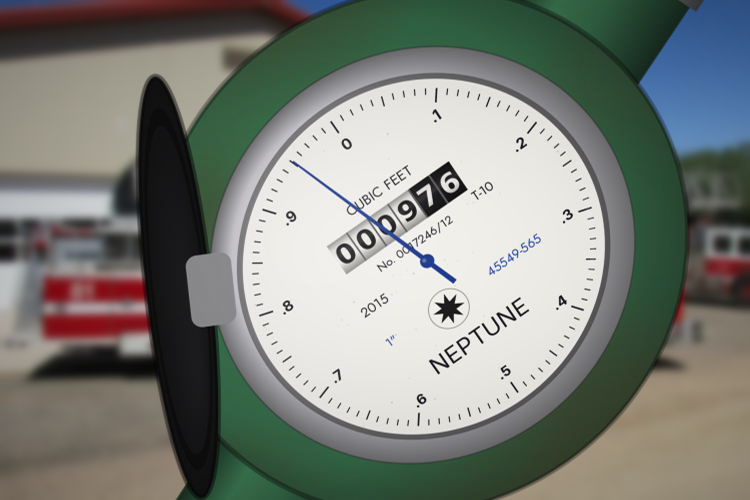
975.95; ft³
